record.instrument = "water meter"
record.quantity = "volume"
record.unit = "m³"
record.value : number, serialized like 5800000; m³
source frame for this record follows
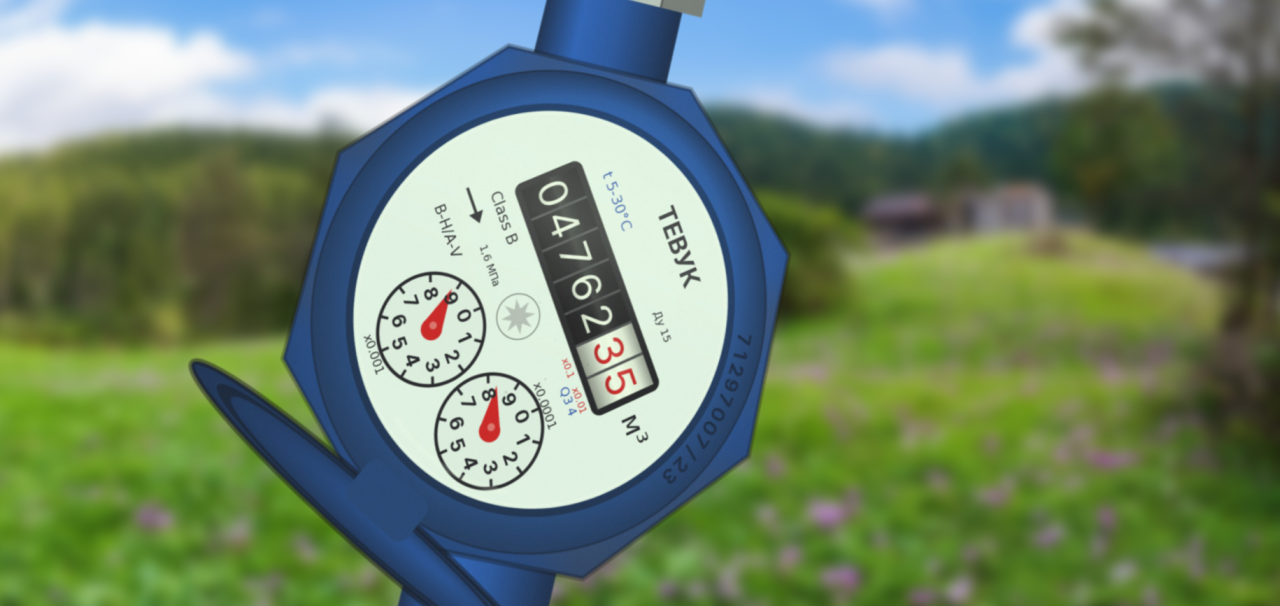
4762.3588; m³
